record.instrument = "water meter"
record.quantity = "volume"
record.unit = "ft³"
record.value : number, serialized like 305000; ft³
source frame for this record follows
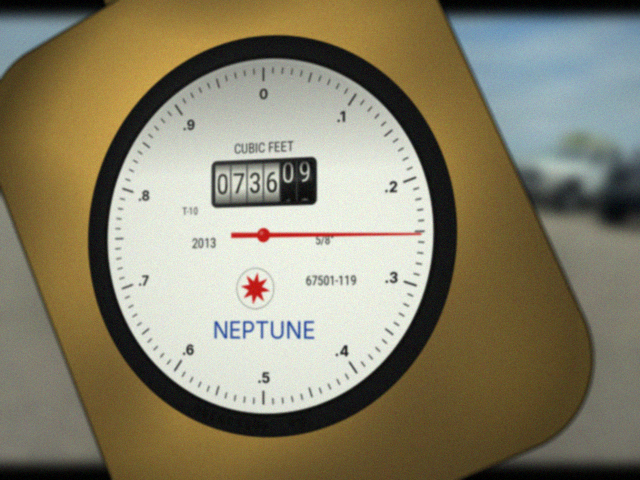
73609.25; ft³
